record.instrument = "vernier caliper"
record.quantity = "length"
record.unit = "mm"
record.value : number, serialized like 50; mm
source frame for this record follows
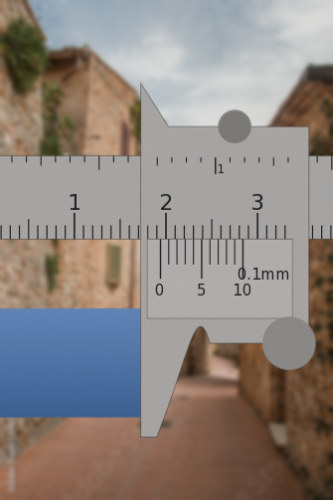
19.4; mm
